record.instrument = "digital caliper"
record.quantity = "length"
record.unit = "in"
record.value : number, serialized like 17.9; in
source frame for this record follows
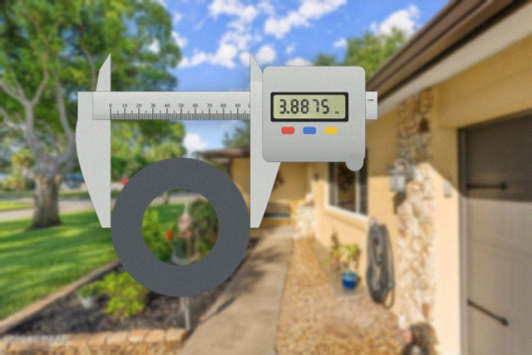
3.8875; in
